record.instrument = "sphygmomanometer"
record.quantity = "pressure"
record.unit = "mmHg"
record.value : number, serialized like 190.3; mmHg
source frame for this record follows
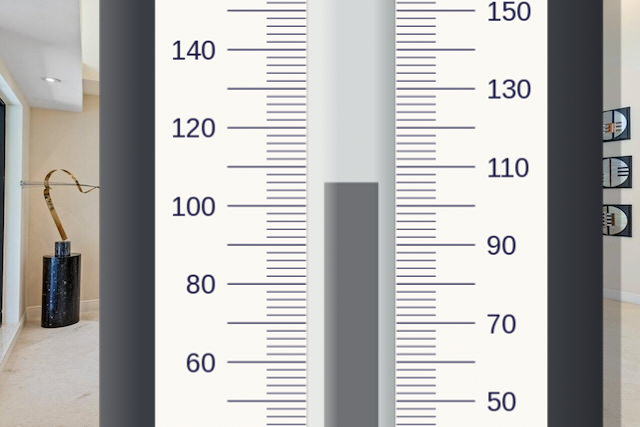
106; mmHg
